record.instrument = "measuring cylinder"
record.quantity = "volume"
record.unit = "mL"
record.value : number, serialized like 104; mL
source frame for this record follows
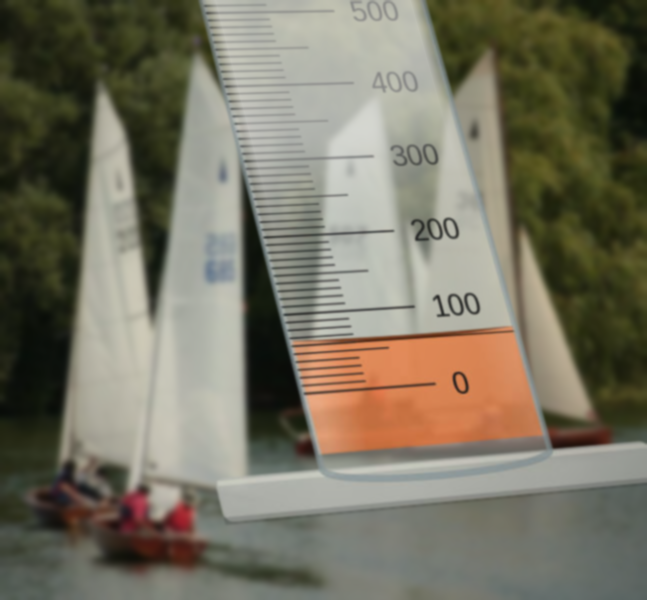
60; mL
